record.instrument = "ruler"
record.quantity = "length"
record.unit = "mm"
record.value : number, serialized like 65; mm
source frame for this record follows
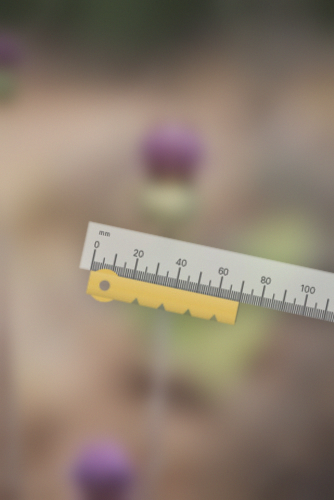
70; mm
